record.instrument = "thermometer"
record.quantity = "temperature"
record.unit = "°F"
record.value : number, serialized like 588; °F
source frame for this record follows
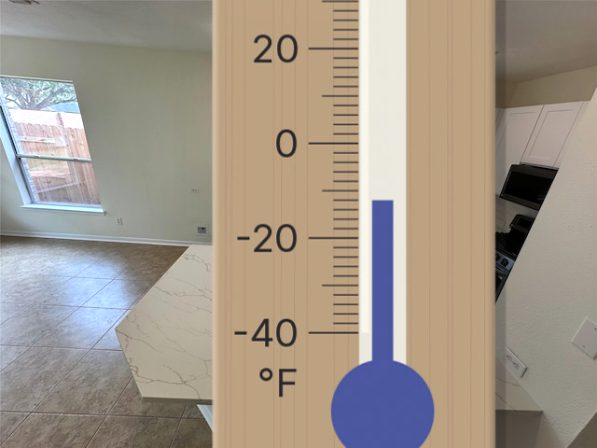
-12; °F
